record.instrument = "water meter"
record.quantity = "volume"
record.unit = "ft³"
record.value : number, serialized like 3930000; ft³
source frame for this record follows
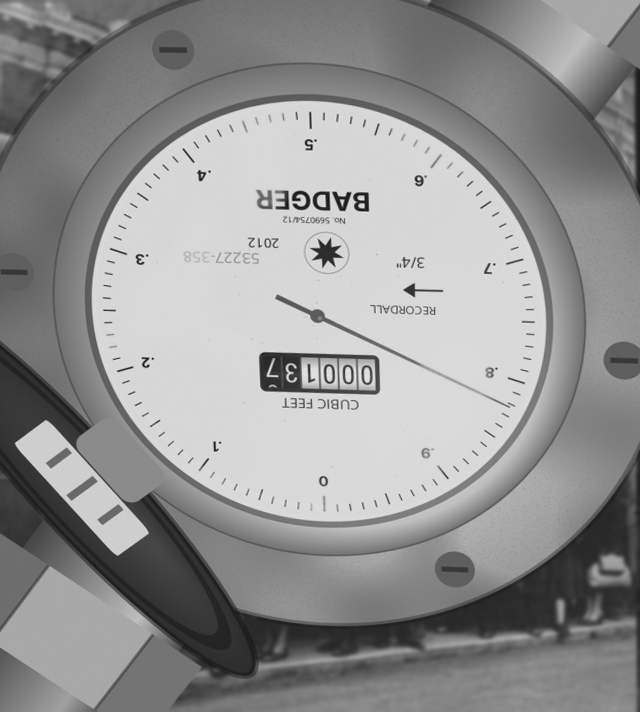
136.82; ft³
